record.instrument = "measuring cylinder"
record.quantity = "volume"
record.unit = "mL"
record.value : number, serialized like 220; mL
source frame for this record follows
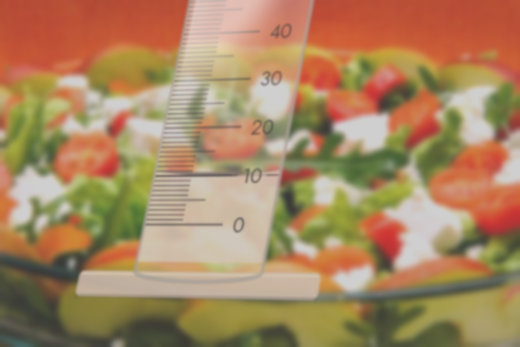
10; mL
